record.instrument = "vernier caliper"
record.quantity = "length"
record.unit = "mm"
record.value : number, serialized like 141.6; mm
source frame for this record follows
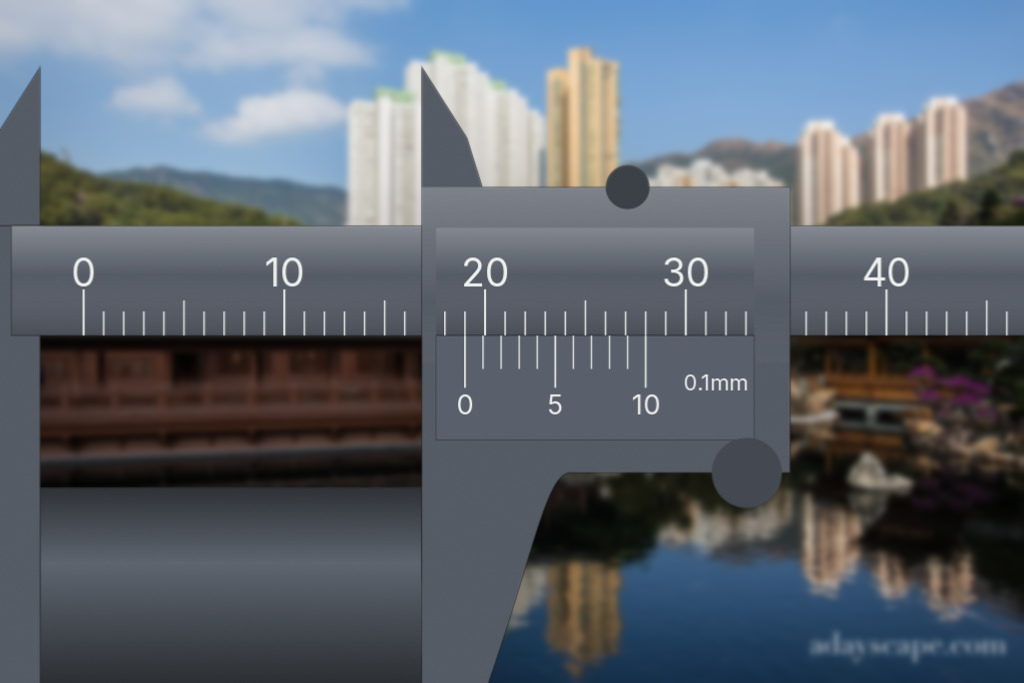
19.0; mm
